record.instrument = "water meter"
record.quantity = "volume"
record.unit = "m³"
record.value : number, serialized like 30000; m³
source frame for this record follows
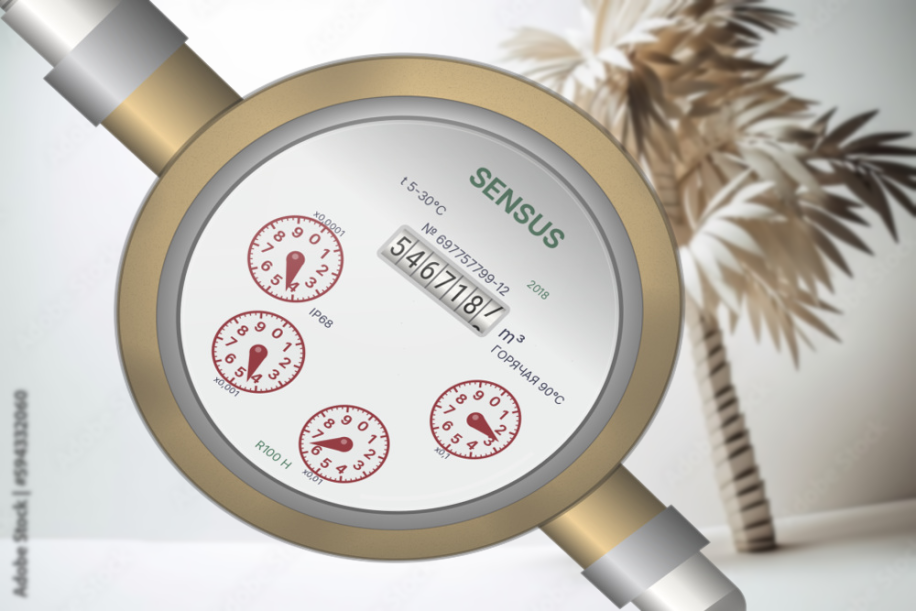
5467187.2644; m³
